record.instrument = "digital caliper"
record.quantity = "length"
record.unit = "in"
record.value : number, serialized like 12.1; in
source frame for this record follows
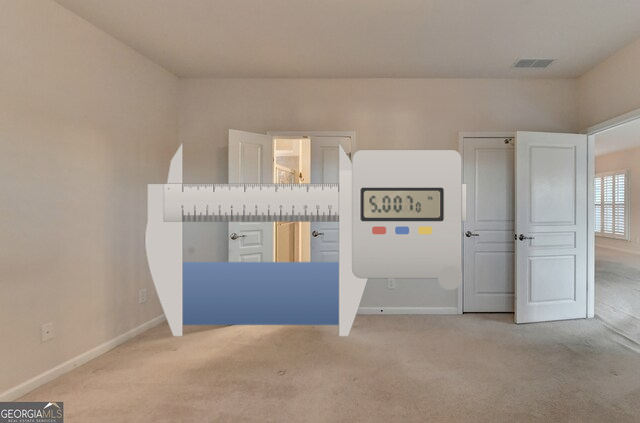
5.0070; in
